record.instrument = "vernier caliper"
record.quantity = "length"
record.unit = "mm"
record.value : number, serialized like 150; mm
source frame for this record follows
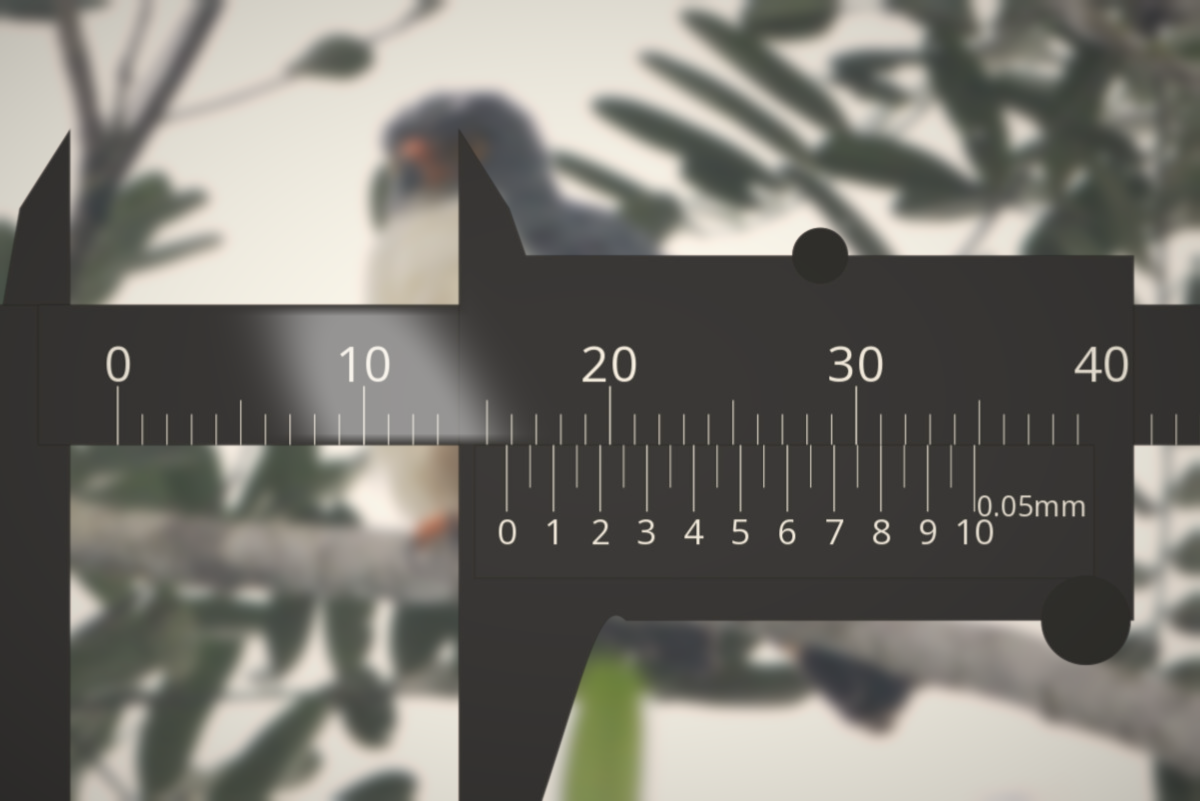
15.8; mm
